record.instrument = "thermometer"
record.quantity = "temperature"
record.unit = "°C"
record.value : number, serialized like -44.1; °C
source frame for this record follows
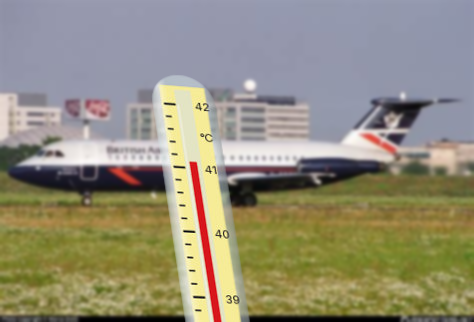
41.1; °C
